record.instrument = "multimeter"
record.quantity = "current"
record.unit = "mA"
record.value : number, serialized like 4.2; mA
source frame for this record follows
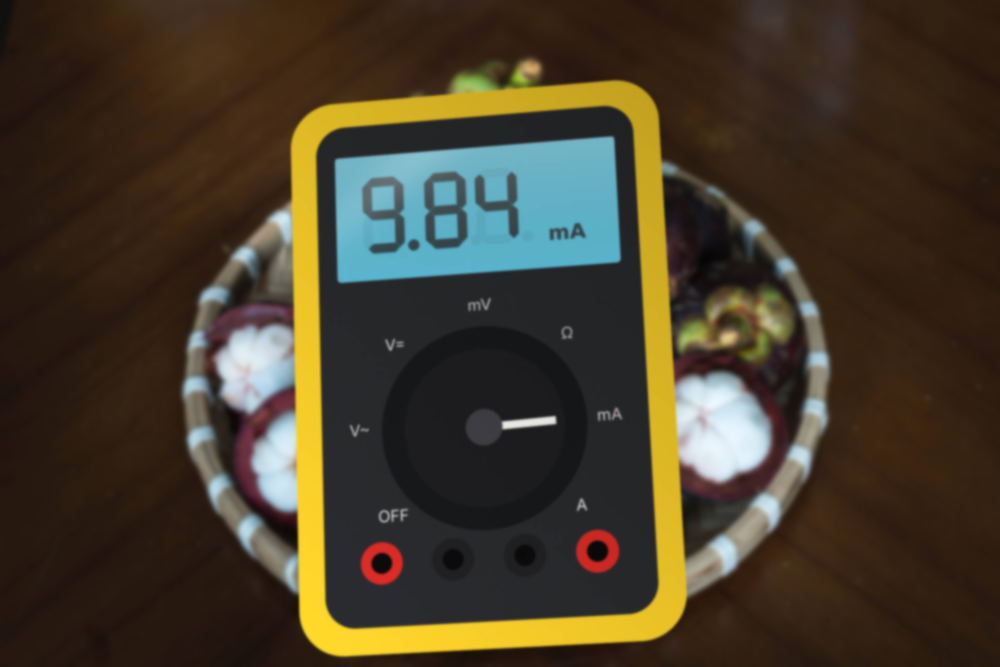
9.84; mA
